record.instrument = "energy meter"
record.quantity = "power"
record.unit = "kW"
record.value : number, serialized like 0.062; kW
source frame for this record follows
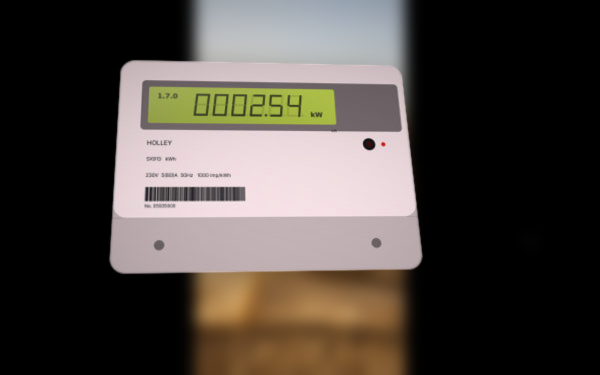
2.54; kW
